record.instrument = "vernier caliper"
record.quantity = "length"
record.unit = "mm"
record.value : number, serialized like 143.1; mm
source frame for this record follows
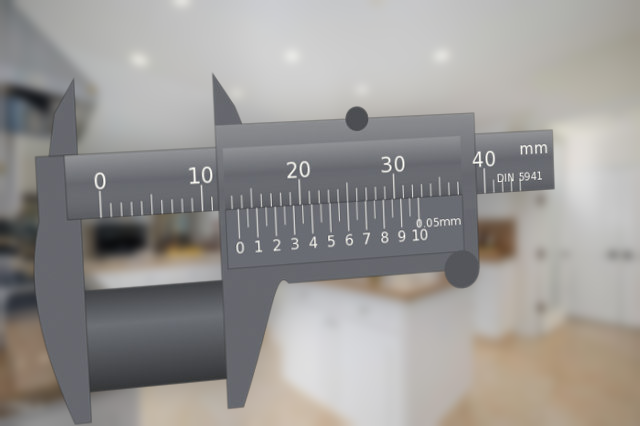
13.6; mm
